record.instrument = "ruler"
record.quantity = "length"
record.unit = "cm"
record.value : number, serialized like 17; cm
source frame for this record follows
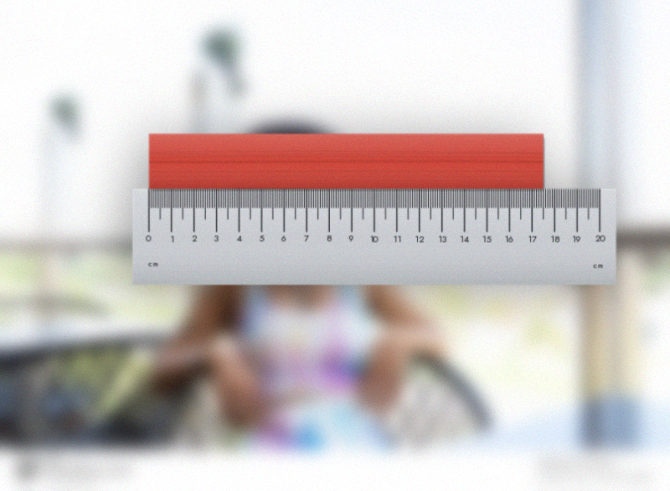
17.5; cm
